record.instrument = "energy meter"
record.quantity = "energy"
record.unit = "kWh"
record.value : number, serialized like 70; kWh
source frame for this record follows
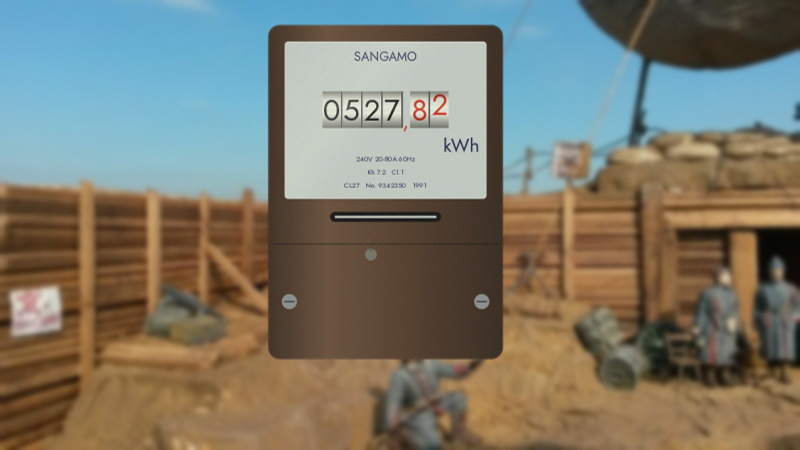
527.82; kWh
